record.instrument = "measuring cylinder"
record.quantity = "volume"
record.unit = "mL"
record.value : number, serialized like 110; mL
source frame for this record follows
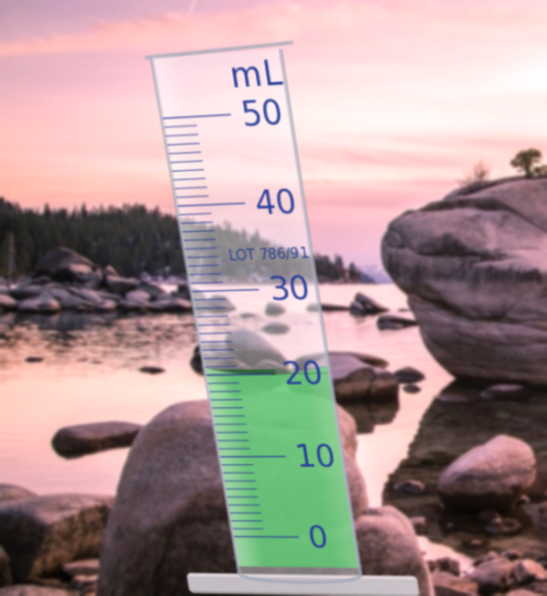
20; mL
